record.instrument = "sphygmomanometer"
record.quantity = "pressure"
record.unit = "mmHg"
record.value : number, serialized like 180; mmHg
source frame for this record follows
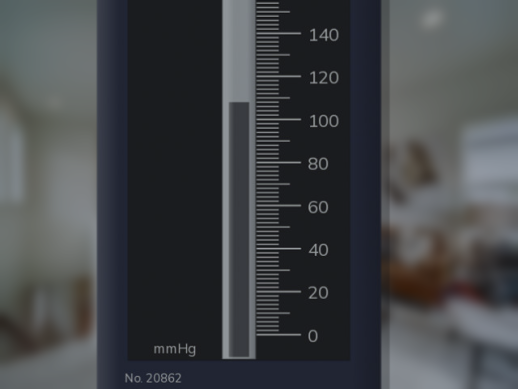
108; mmHg
